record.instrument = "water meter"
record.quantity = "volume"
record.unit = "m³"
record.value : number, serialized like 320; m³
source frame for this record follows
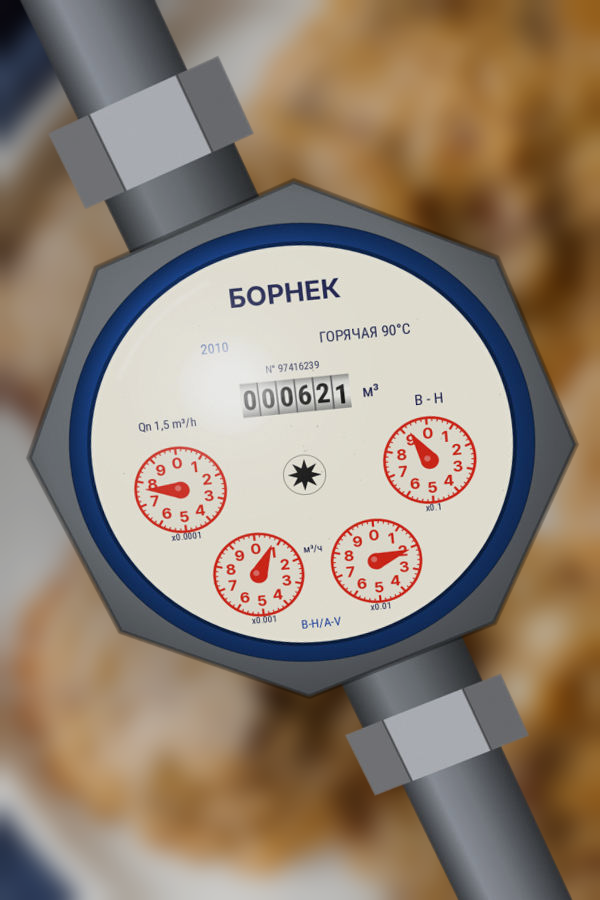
620.9207; m³
